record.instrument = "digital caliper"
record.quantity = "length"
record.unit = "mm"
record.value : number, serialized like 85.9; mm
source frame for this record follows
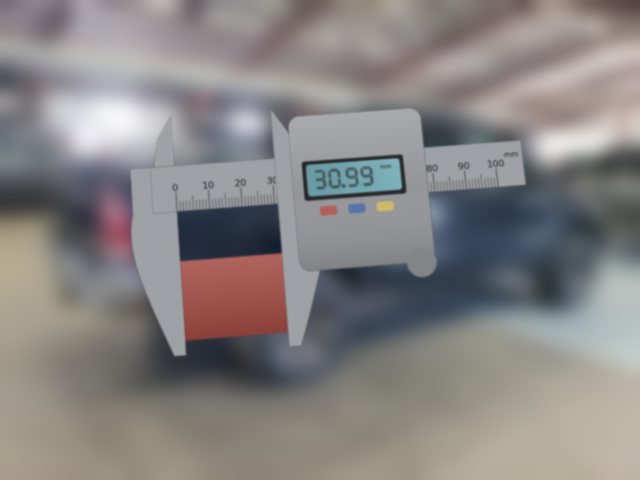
30.99; mm
